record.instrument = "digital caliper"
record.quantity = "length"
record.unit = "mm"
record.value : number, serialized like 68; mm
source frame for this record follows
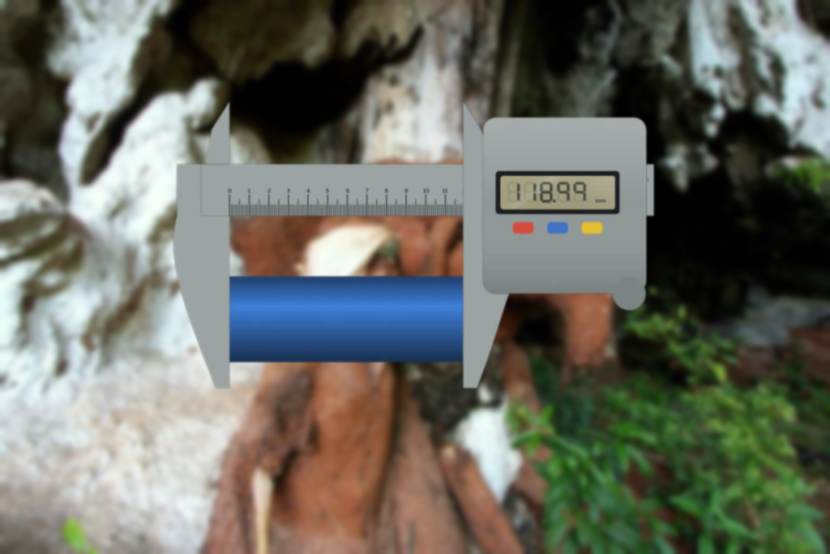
118.99; mm
